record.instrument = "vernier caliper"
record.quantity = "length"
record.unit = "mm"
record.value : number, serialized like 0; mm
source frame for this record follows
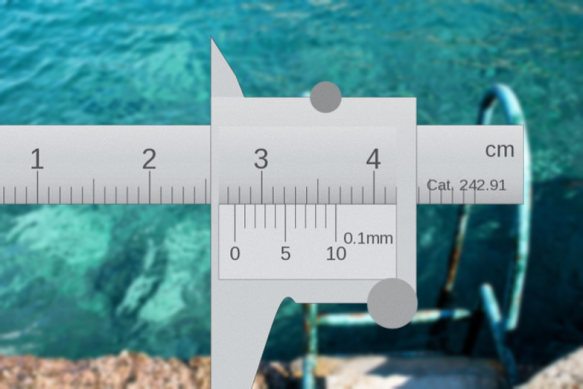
27.6; mm
